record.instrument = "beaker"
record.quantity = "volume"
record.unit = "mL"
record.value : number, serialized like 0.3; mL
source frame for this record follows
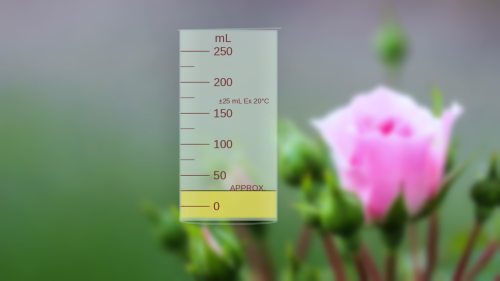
25; mL
